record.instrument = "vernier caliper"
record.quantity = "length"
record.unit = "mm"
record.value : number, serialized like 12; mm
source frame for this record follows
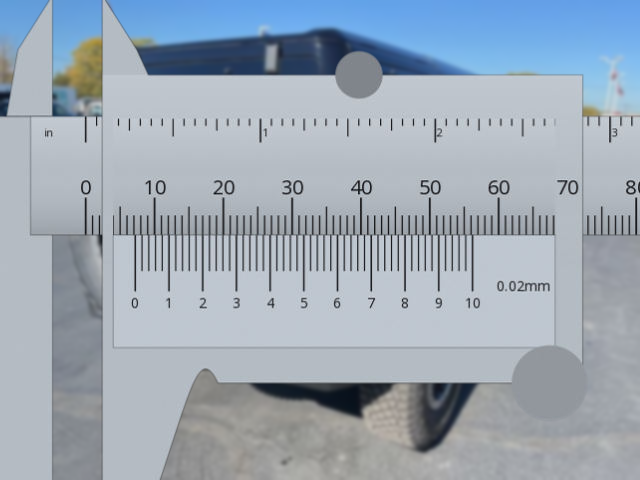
7.2; mm
